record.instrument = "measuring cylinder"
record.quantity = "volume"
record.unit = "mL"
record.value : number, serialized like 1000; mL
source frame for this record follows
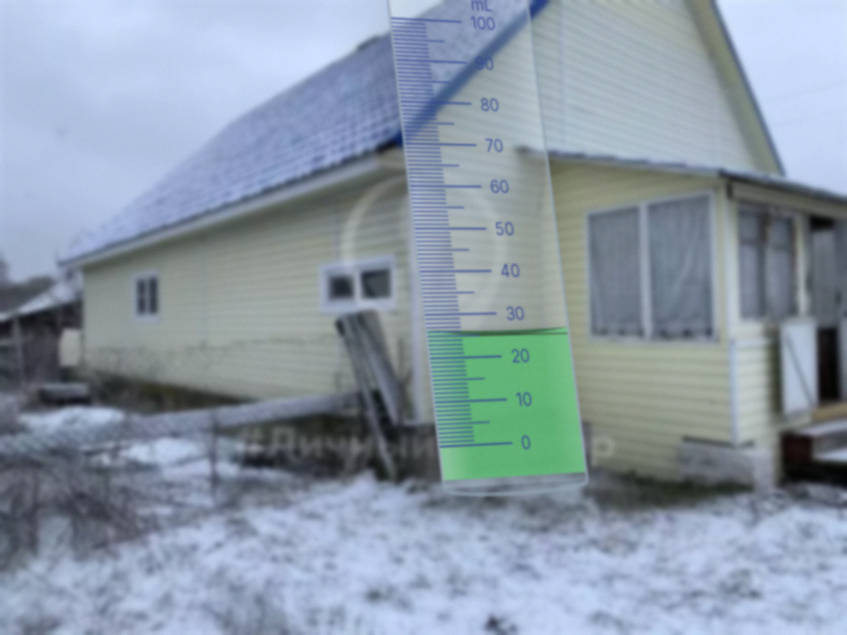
25; mL
